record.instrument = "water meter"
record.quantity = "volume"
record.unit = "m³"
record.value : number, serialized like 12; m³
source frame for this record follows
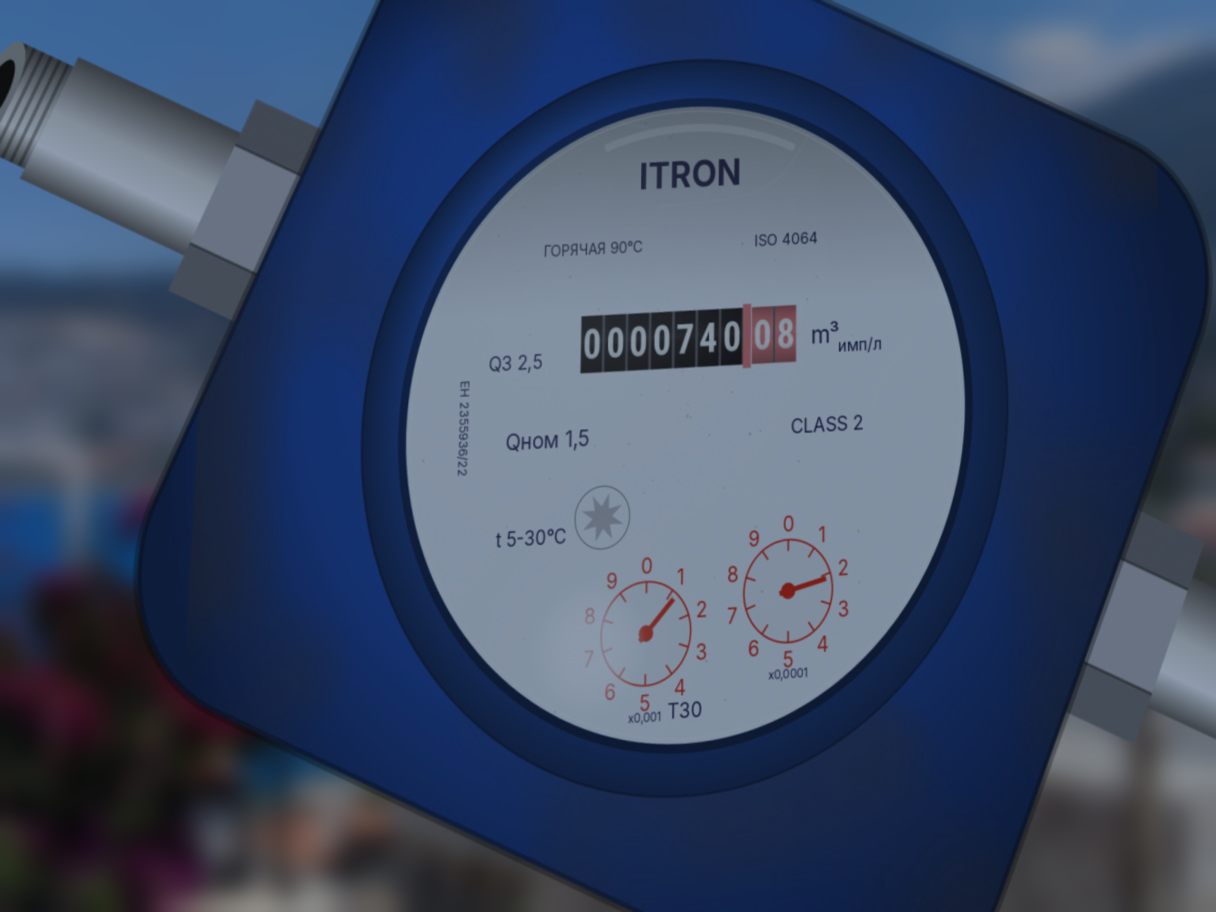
740.0812; m³
